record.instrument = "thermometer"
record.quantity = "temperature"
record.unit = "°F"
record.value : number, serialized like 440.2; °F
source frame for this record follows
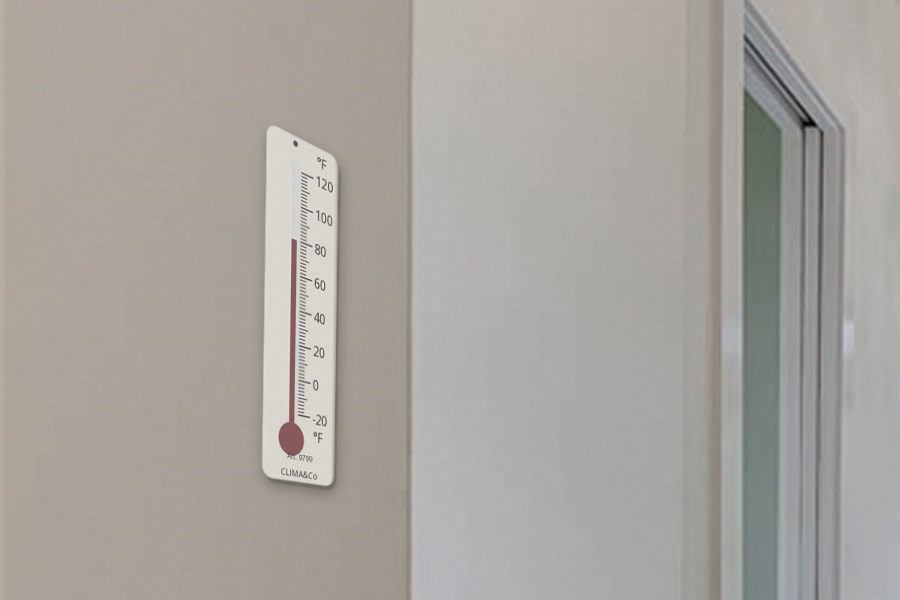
80; °F
